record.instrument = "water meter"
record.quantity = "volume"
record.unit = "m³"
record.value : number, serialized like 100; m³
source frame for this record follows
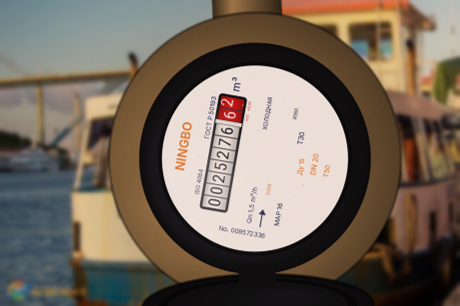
25276.62; m³
